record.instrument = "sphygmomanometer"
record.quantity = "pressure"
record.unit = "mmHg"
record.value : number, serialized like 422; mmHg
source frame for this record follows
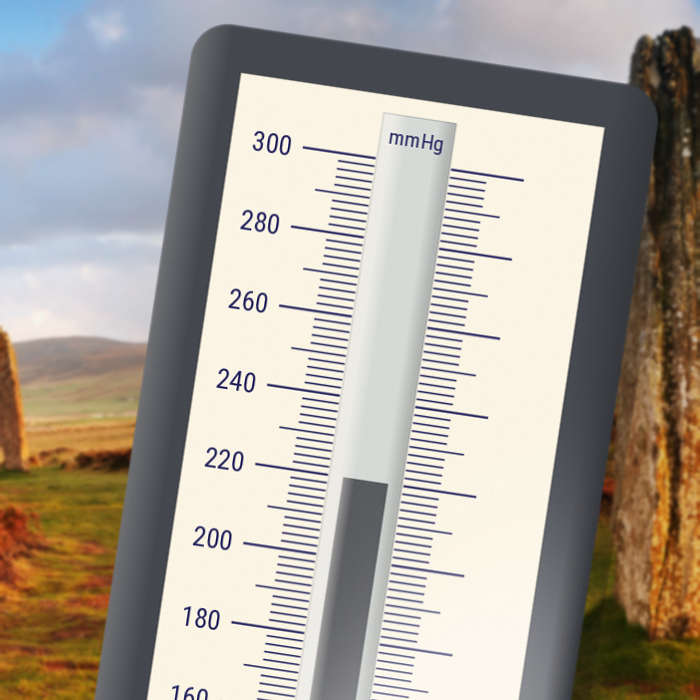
220; mmHg
